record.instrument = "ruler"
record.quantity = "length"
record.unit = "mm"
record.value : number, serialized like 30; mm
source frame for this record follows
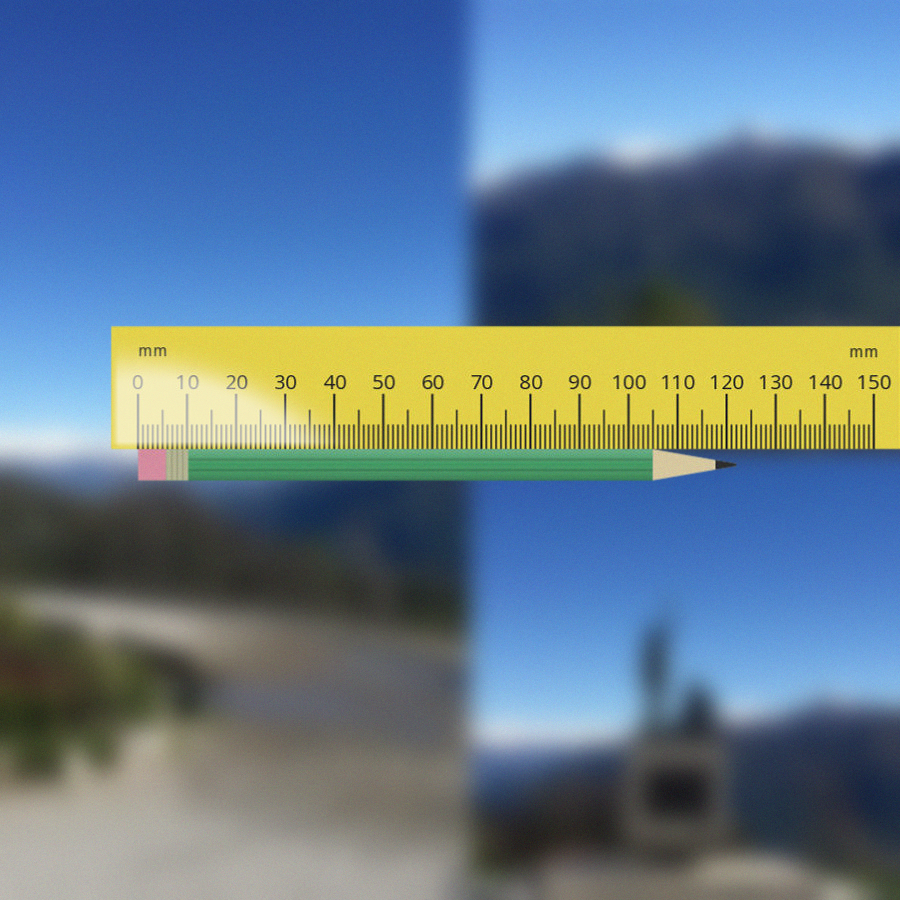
122; mm
